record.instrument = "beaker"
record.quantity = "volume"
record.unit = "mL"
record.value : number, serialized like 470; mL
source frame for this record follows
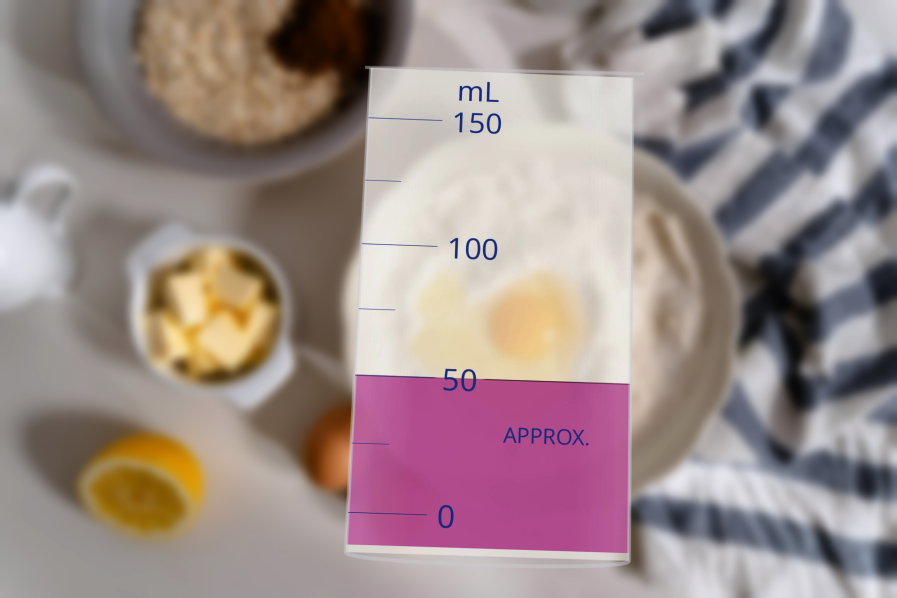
50; mL
